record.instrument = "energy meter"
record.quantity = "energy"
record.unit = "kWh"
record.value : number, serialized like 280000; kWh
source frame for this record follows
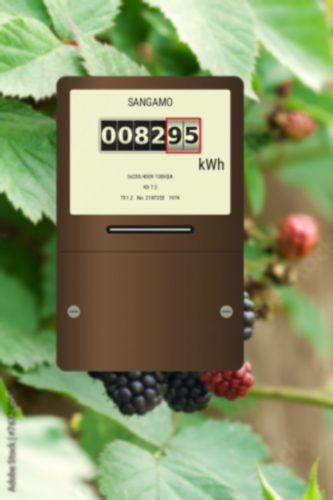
82.95; kWh
